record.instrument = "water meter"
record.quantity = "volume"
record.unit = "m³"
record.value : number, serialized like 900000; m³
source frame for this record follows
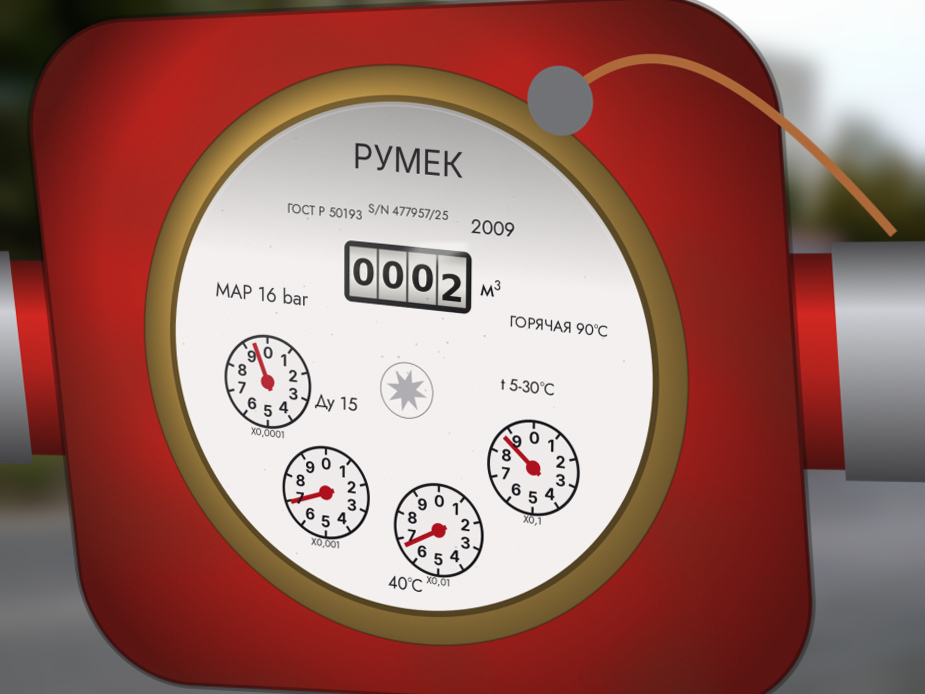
1.8669; m³
